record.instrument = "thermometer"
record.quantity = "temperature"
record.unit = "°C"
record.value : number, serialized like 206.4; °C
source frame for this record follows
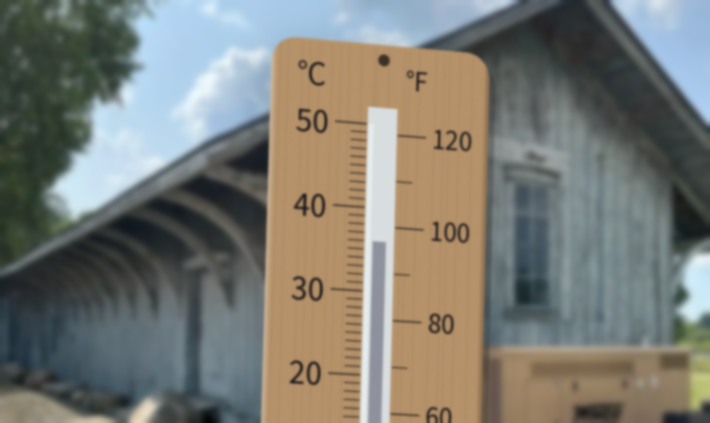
36; °C
